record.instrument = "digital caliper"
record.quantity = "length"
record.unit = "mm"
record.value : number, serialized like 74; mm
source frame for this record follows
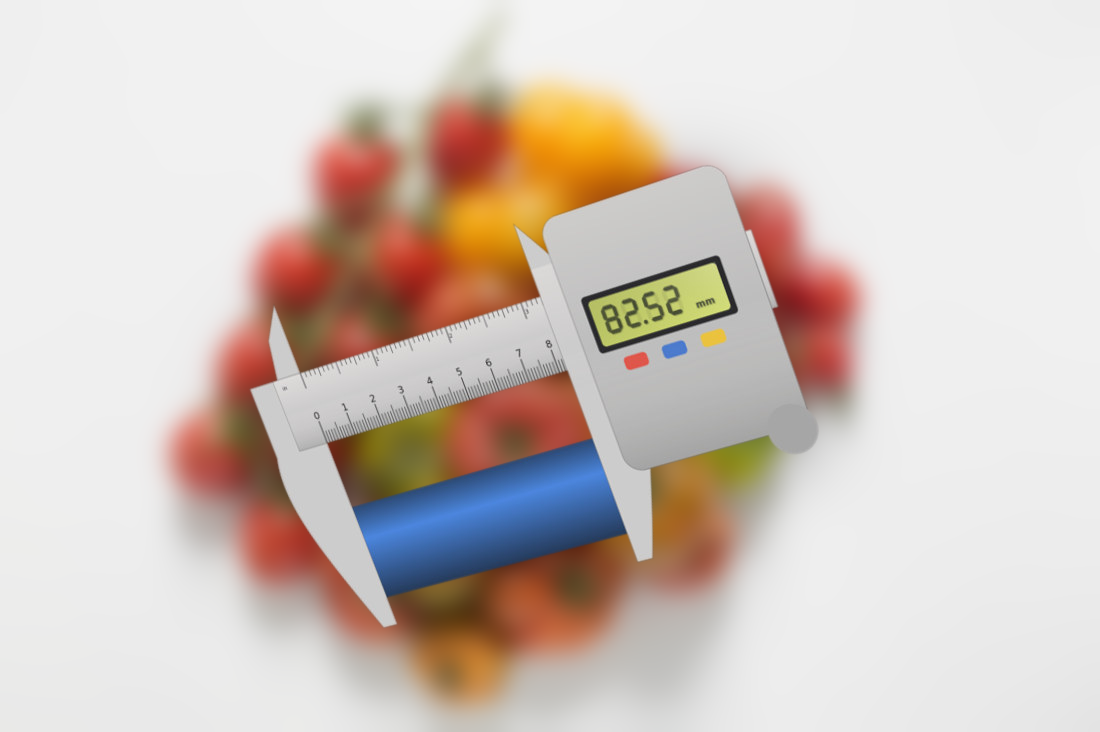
82.52; mm
